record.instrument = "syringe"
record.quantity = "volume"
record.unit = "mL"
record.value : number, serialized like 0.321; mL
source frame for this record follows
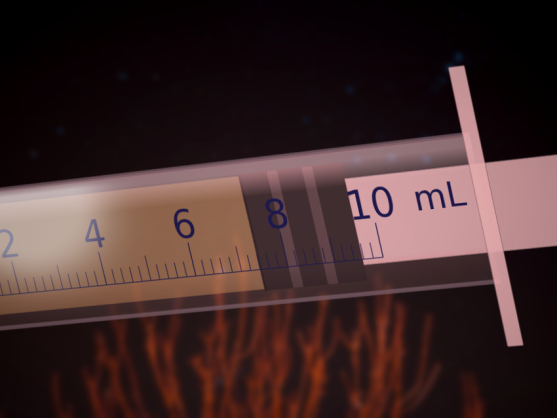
7.4; mL
